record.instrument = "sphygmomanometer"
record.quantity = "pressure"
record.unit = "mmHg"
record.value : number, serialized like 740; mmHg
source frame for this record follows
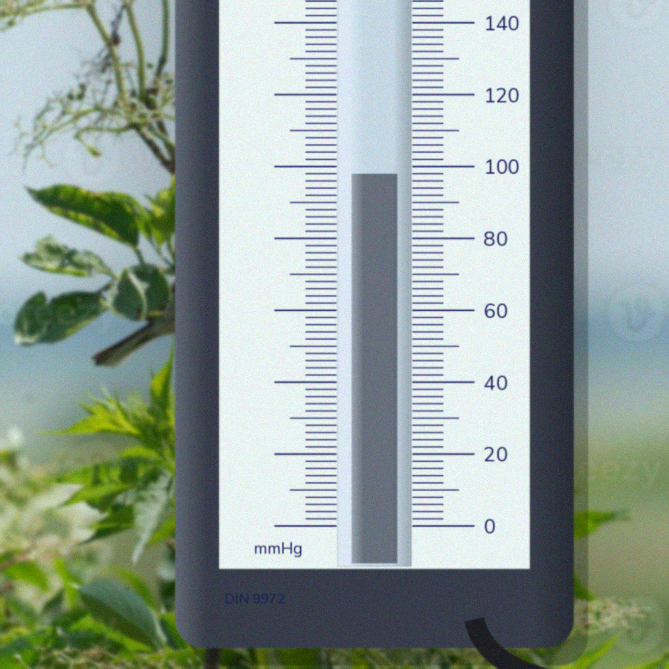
98; mmHg
